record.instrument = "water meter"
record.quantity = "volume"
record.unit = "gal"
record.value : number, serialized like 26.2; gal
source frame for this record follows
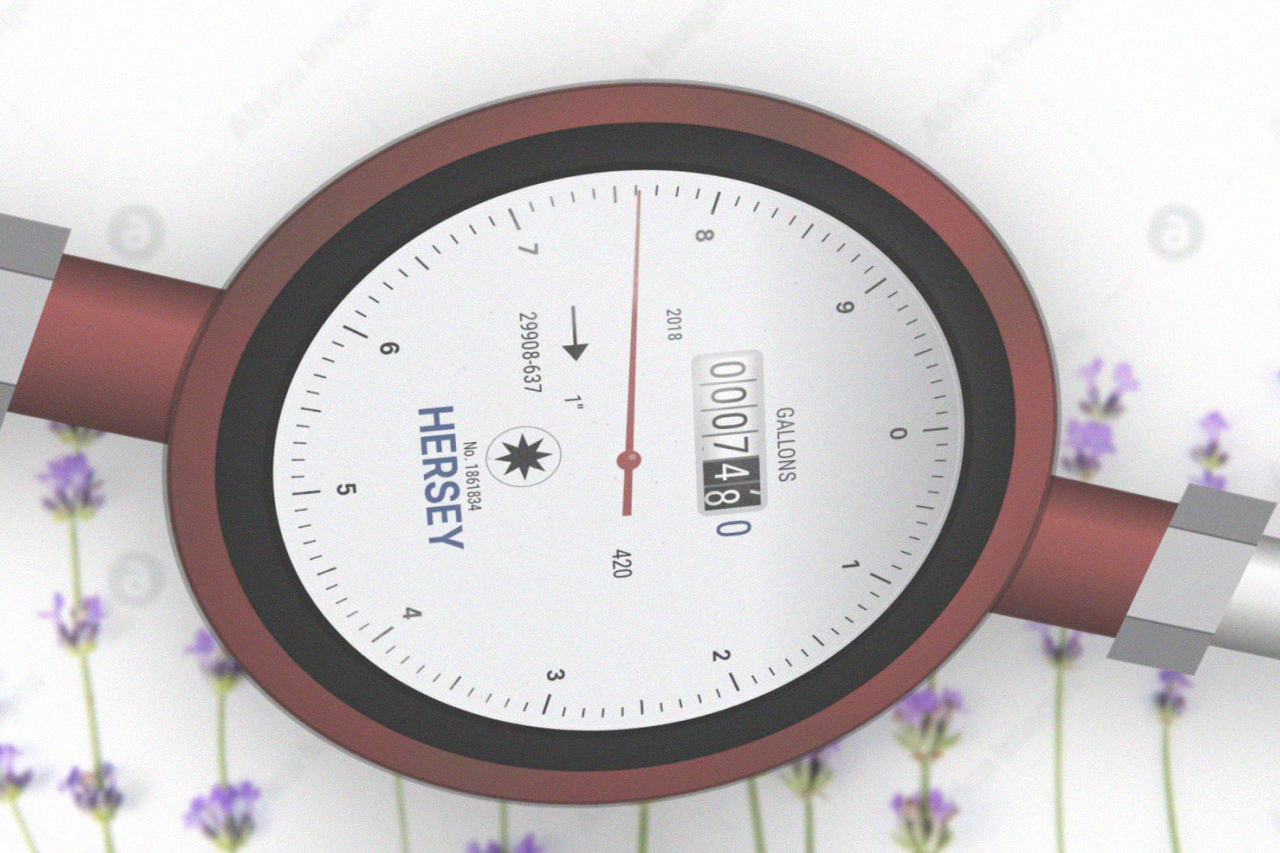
7477.6; gal
